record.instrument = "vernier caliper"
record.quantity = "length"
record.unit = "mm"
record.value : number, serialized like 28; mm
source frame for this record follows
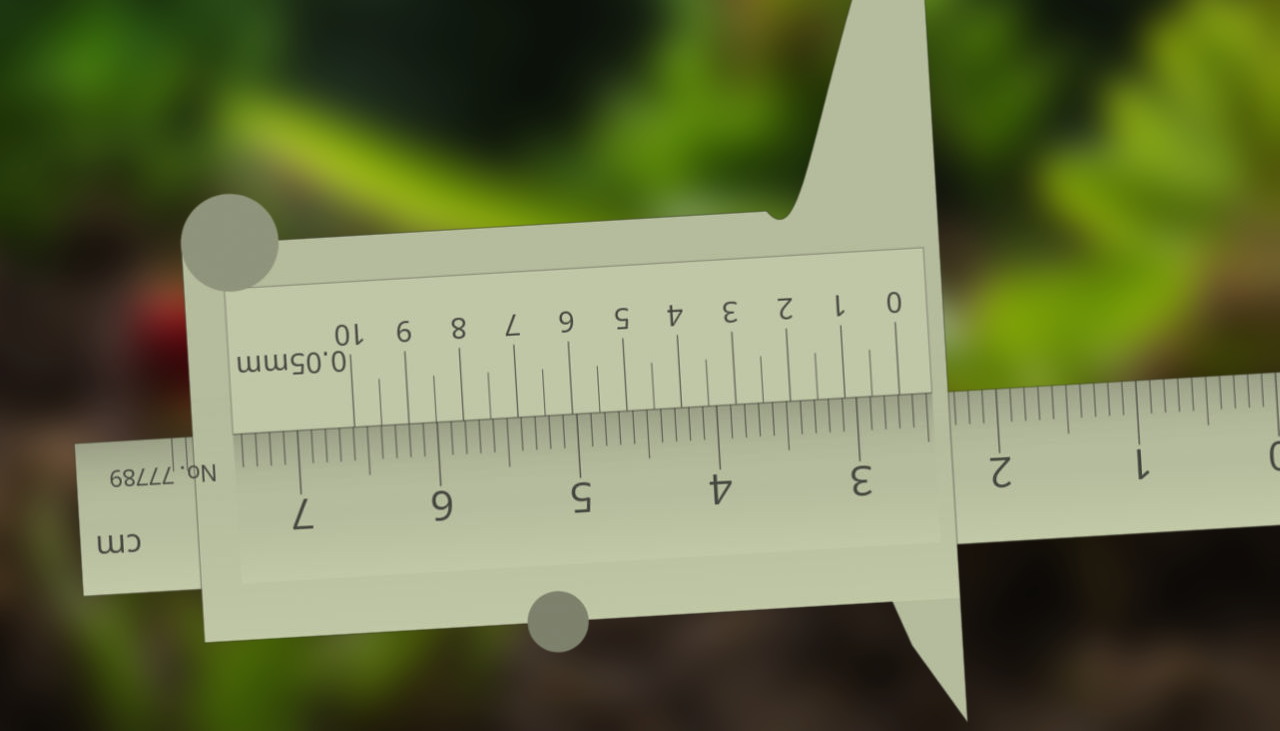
26.9; mm
